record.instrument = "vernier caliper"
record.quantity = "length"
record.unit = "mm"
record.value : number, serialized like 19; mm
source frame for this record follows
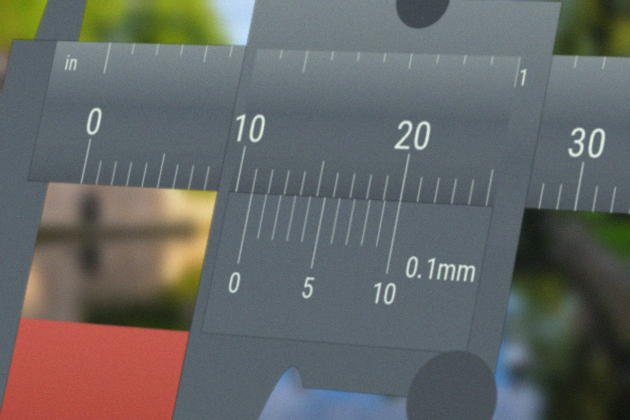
11.0; mm
